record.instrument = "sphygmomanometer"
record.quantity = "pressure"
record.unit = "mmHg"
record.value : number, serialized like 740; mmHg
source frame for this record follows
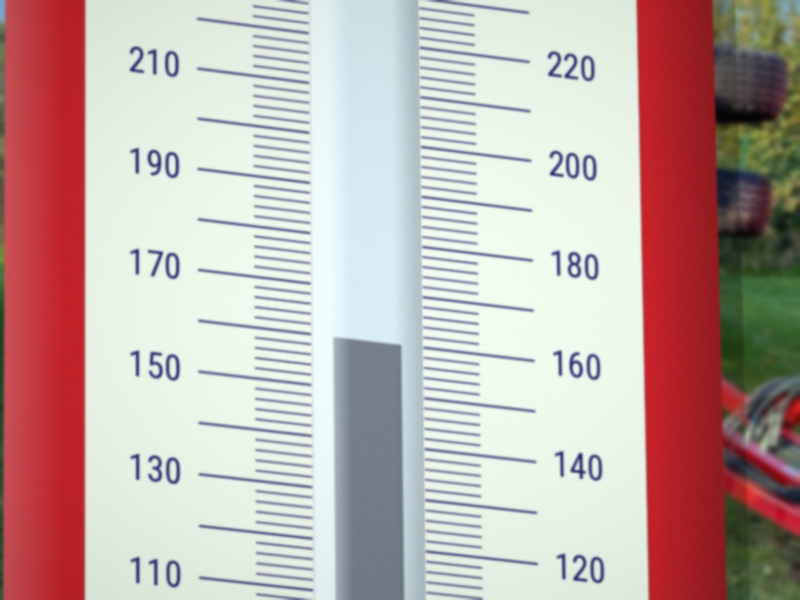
160; mmHg
